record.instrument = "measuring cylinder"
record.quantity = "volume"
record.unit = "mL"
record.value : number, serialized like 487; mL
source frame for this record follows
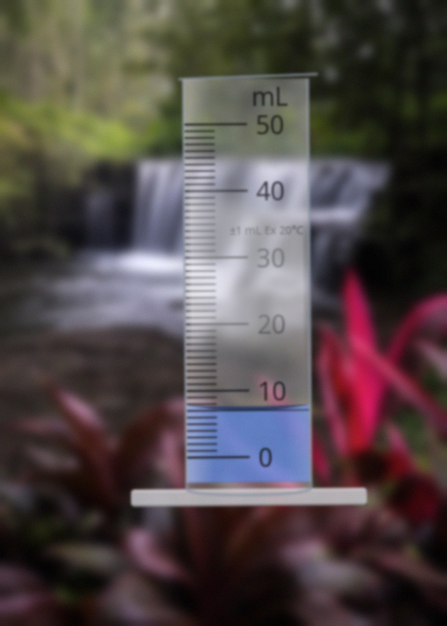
7; mL
